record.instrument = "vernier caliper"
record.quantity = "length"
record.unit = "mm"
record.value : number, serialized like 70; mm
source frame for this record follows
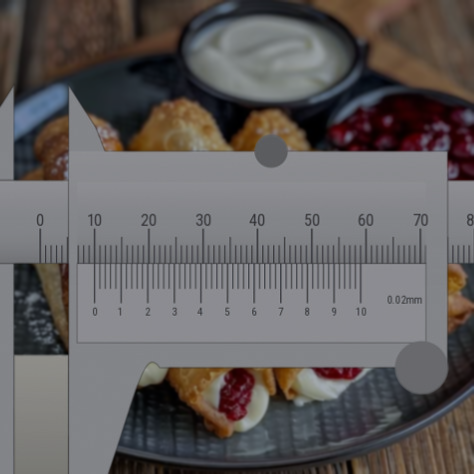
10.0; mm
